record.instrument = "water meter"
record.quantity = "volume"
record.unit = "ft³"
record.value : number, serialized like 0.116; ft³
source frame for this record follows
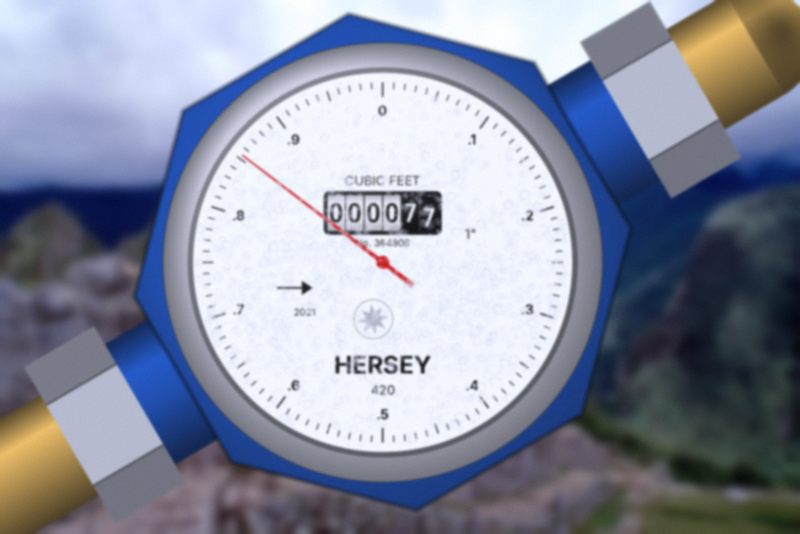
76.85; ft³
